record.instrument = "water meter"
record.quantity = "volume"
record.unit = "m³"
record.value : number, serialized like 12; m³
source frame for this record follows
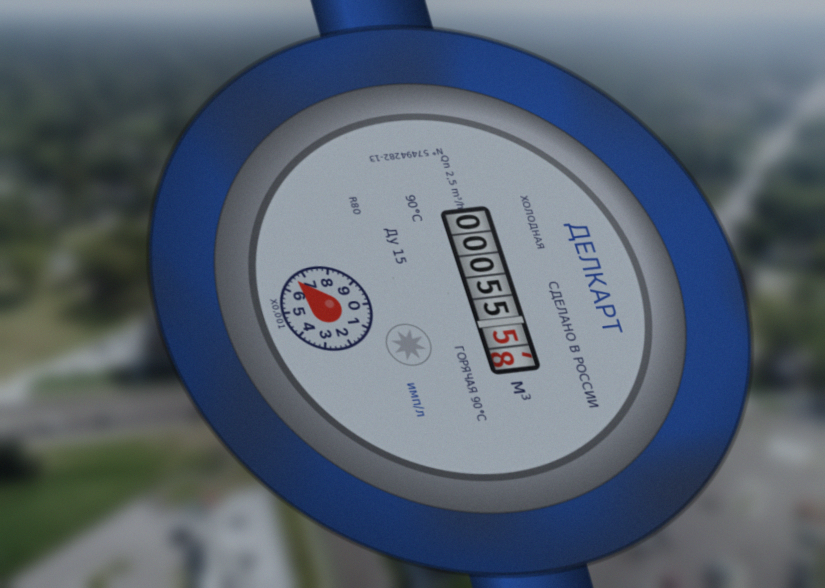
55.576; m³
